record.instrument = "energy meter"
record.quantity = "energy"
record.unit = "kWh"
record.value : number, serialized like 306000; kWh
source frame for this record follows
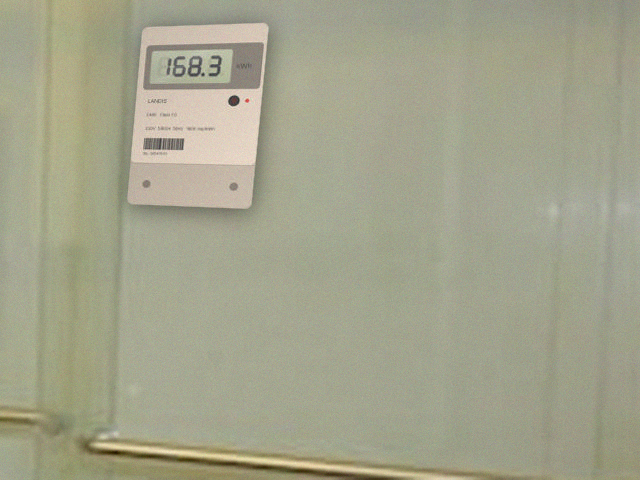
168.3; kWh
